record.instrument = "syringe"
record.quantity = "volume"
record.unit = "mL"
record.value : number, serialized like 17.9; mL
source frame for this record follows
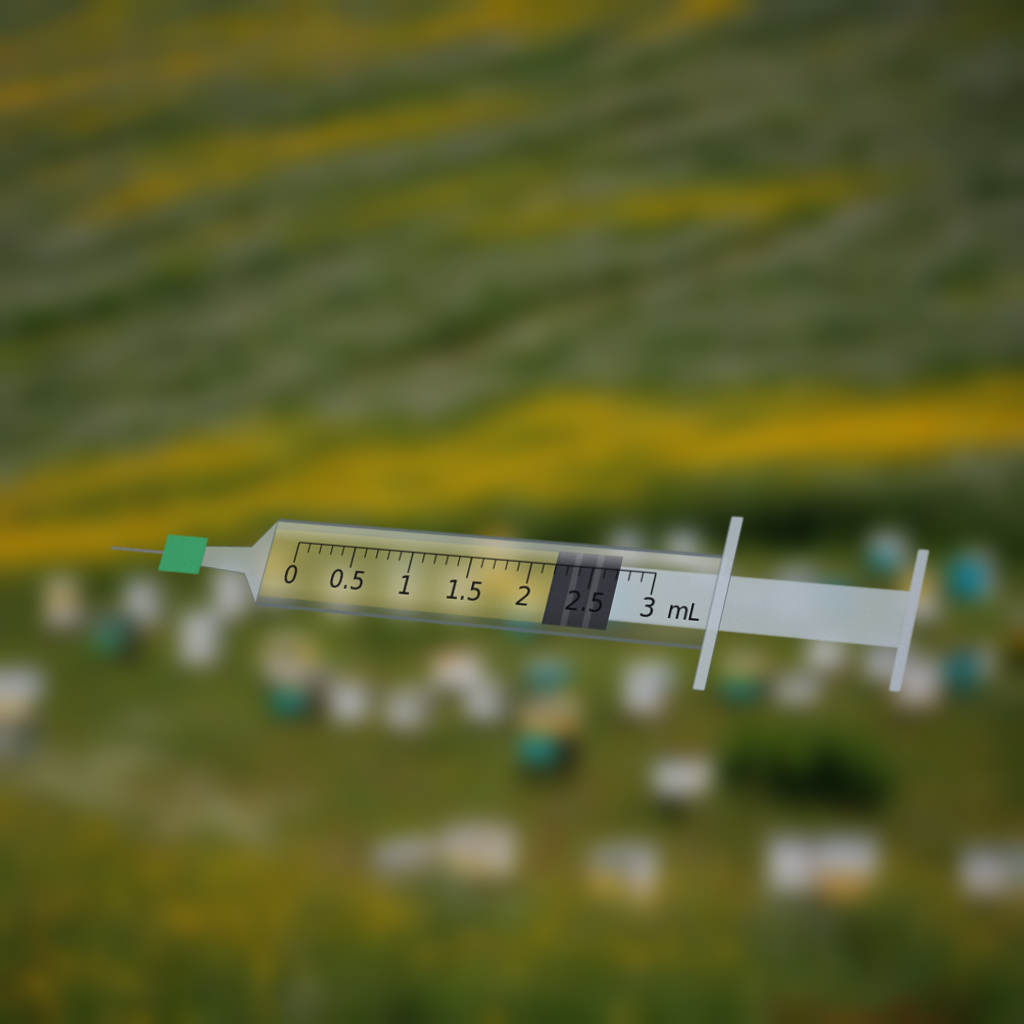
2.2; mL
